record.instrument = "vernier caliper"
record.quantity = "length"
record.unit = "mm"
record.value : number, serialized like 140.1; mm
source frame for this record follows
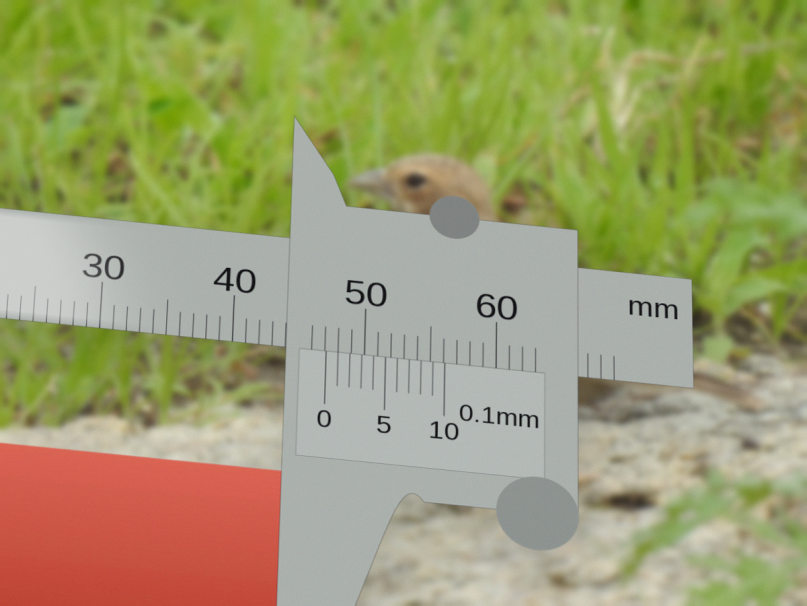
47.1; mm
